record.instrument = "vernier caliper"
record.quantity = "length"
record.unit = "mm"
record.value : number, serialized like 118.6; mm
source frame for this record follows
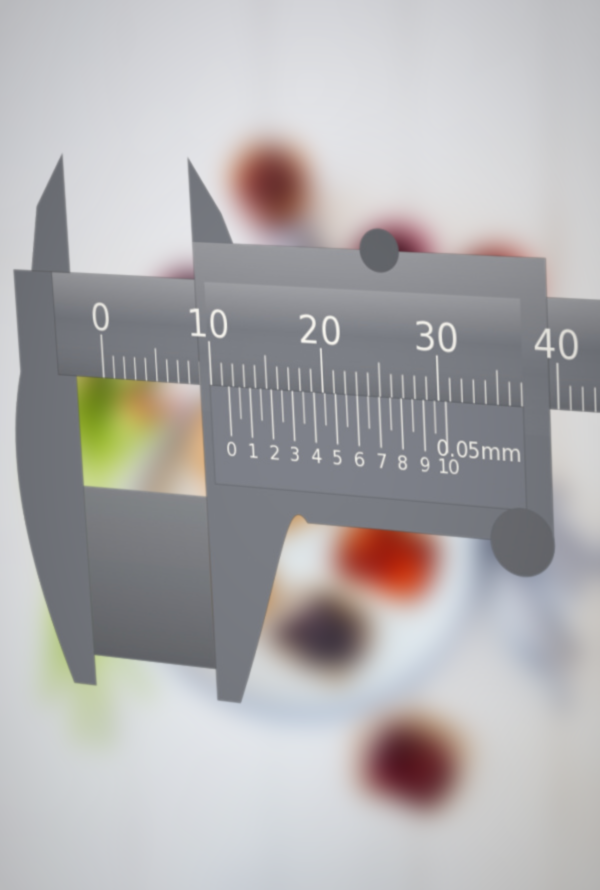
11.6; mm
